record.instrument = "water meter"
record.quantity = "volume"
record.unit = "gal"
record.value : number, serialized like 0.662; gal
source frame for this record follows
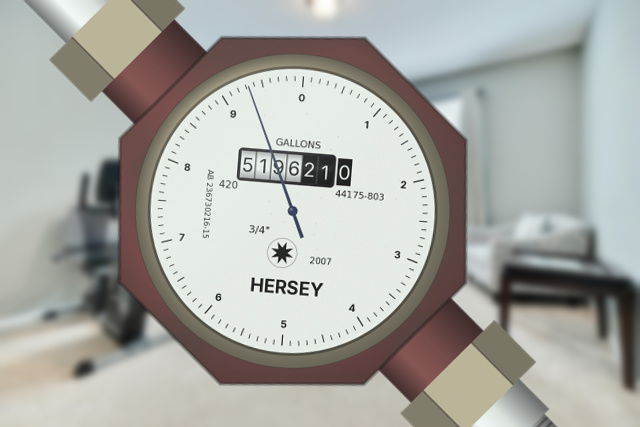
5196209.3; gal
